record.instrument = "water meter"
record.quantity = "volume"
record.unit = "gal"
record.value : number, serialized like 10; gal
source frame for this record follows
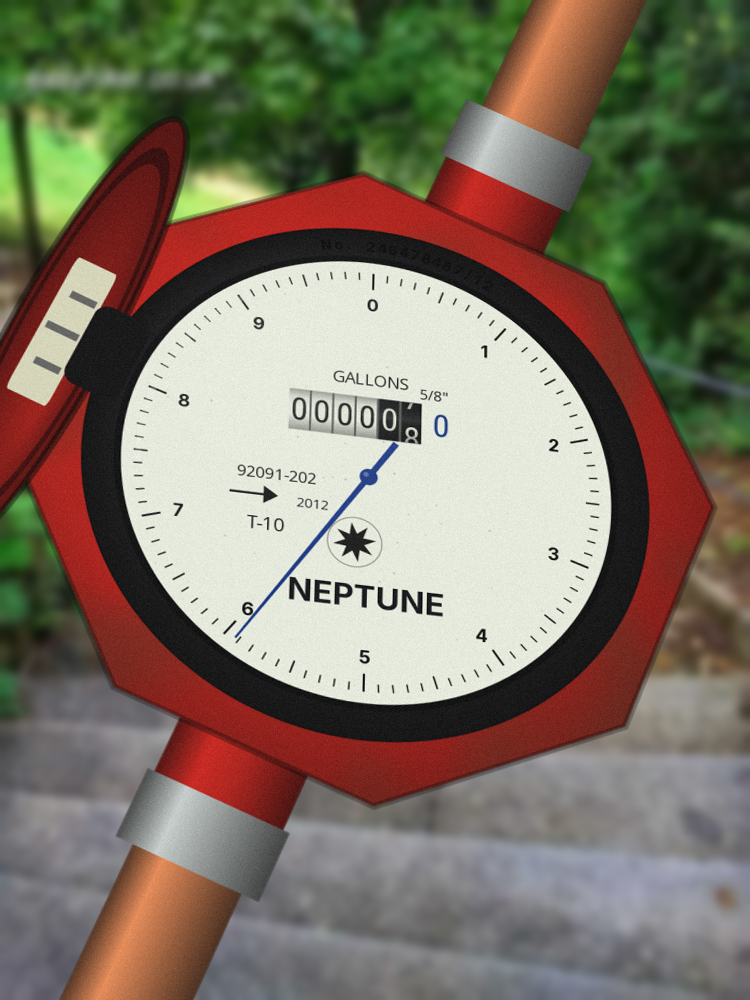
75.9; gal
